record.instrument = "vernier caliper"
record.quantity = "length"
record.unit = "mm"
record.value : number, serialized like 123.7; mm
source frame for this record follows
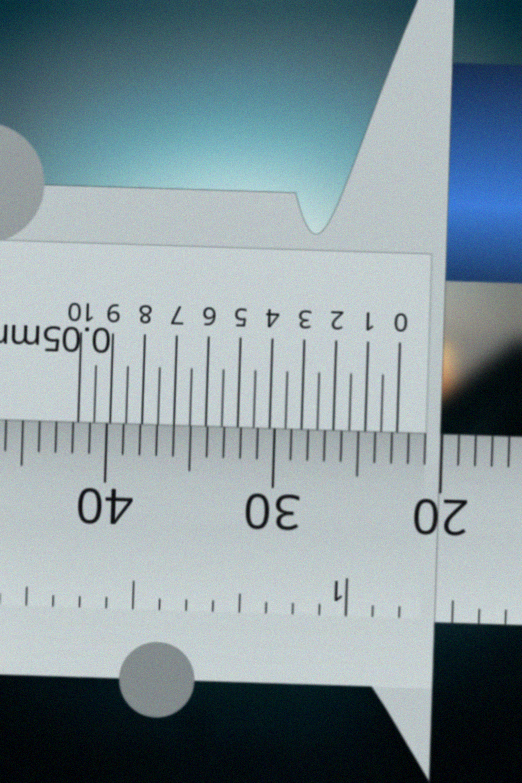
22.7; mm
